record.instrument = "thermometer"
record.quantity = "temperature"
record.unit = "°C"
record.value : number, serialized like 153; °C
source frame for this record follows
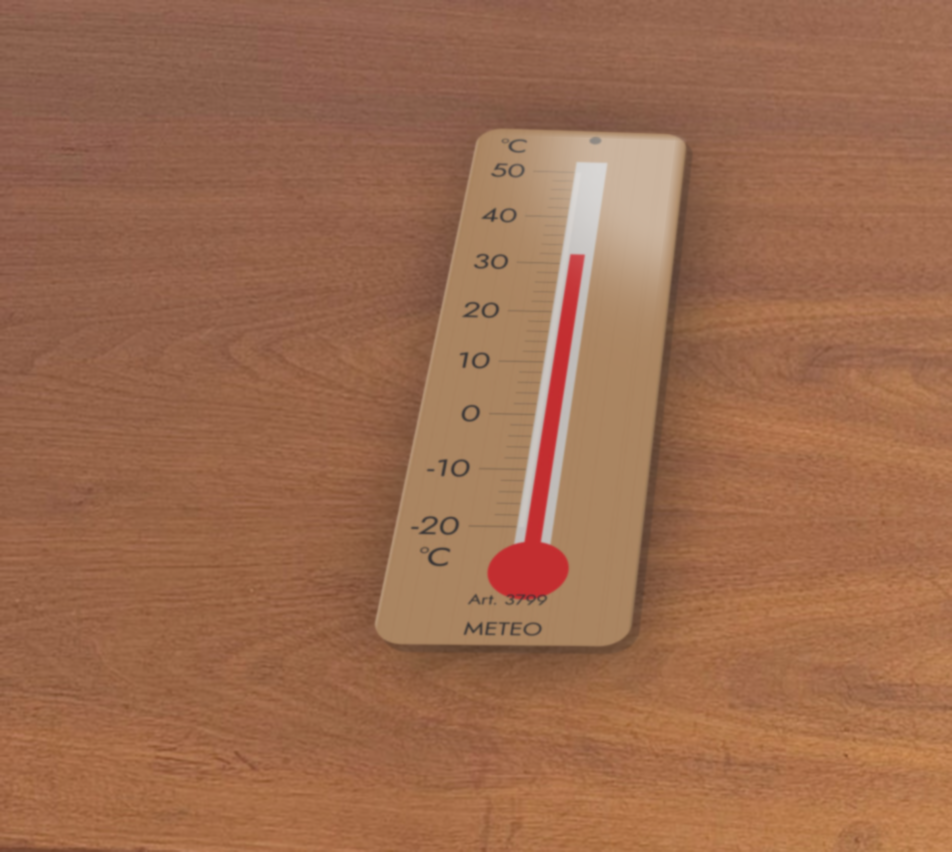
32; °C
